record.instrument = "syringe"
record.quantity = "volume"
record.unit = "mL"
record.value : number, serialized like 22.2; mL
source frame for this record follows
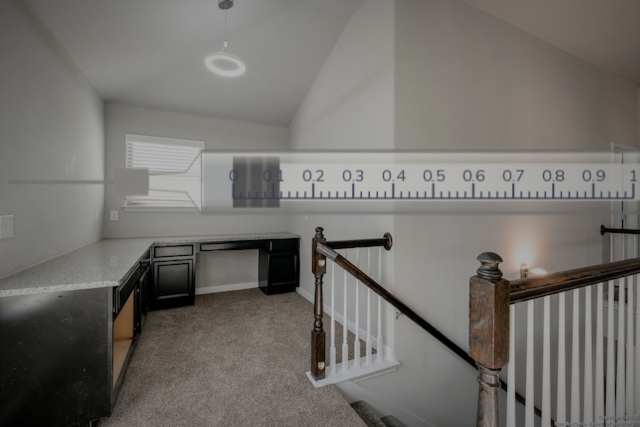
0; mL
